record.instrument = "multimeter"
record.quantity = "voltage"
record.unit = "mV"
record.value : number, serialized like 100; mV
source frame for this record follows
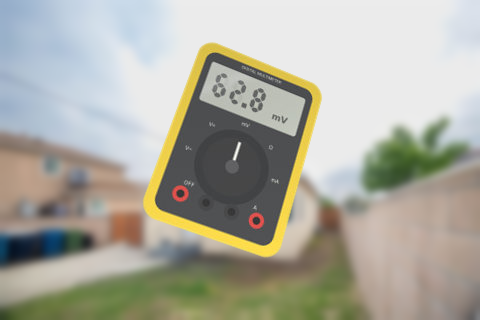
62.8; mV
